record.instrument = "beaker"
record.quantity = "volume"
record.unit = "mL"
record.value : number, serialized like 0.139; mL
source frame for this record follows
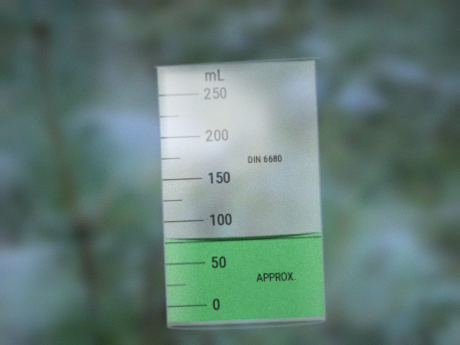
75; mL
